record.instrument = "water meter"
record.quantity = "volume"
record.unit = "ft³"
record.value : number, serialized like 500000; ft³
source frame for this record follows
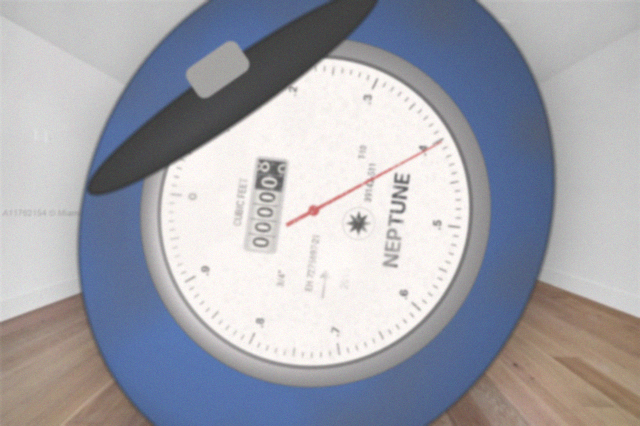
8.40; ft³
